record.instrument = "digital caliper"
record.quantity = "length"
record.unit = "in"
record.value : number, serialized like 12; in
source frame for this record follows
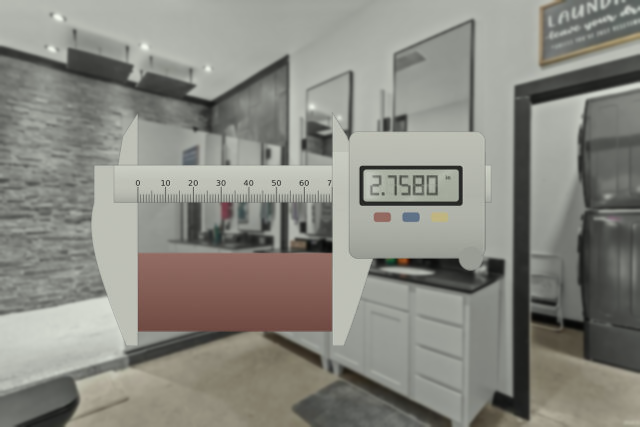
2.7580; in
